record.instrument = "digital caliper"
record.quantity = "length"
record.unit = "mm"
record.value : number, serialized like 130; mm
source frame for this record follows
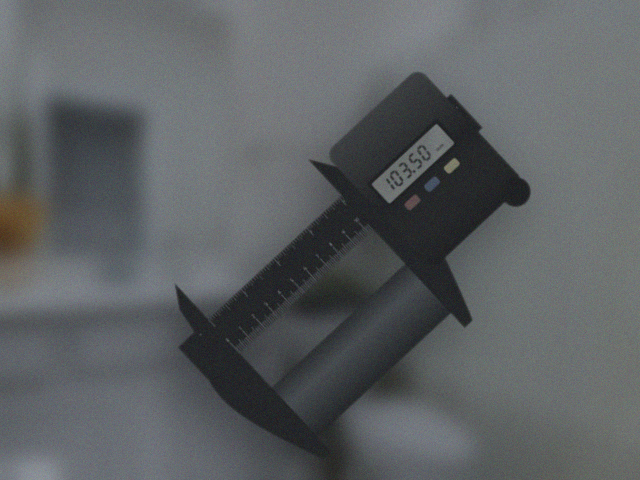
103.50; mm
